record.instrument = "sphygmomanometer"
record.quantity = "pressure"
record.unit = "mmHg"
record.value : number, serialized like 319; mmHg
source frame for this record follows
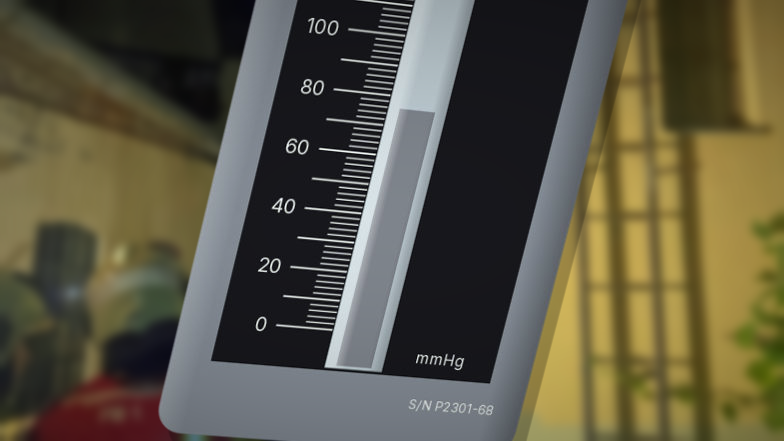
76; mmHg
